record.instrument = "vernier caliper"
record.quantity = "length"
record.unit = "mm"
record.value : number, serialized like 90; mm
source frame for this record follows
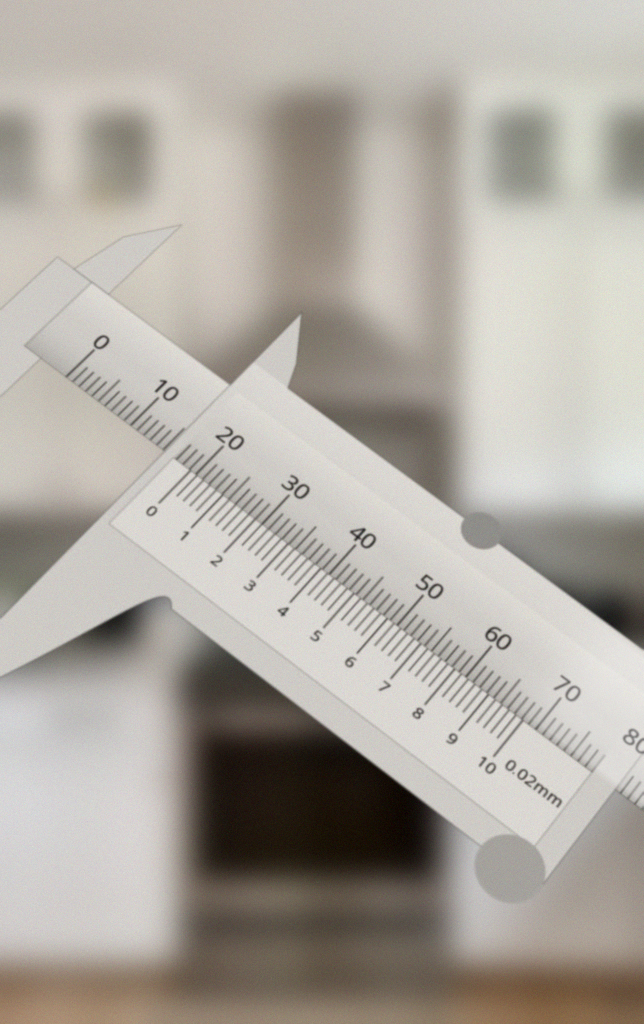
19.2; mm
